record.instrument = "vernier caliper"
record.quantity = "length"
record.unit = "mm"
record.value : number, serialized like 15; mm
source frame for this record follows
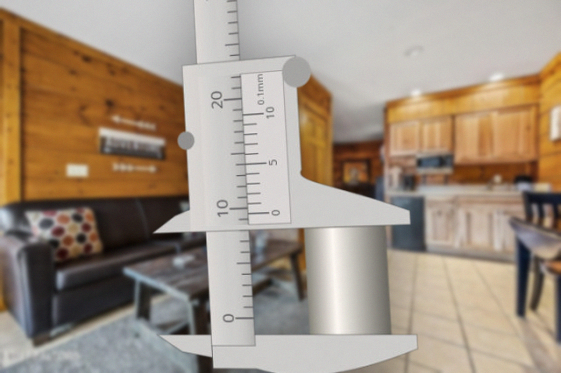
9.5; mm
